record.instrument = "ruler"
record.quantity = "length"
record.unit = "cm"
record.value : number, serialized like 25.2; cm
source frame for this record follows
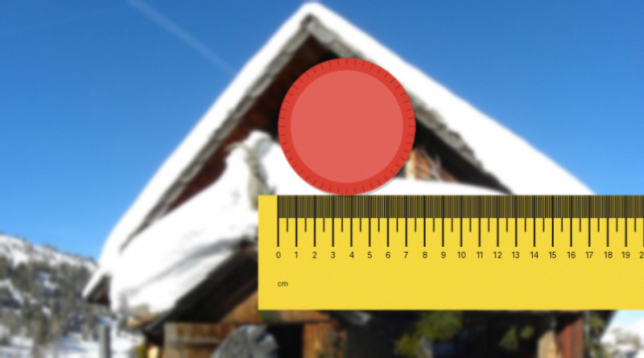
7.5; cm
